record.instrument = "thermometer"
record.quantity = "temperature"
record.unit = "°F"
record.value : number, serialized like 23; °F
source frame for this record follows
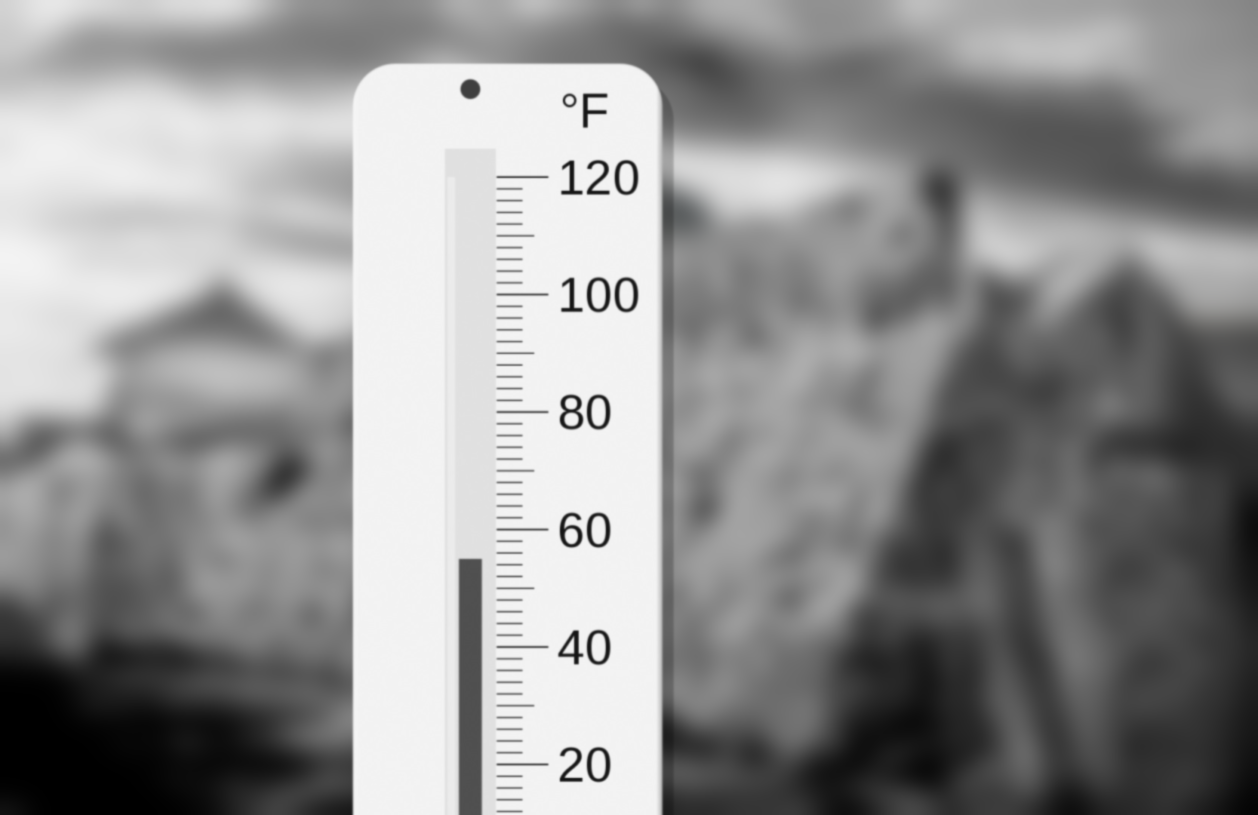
55; °F
